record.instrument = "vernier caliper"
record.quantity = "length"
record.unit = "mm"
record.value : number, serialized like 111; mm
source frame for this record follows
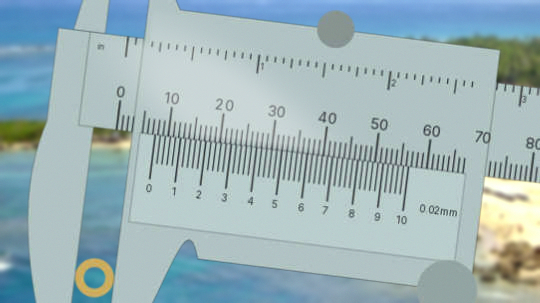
7.5; mm
